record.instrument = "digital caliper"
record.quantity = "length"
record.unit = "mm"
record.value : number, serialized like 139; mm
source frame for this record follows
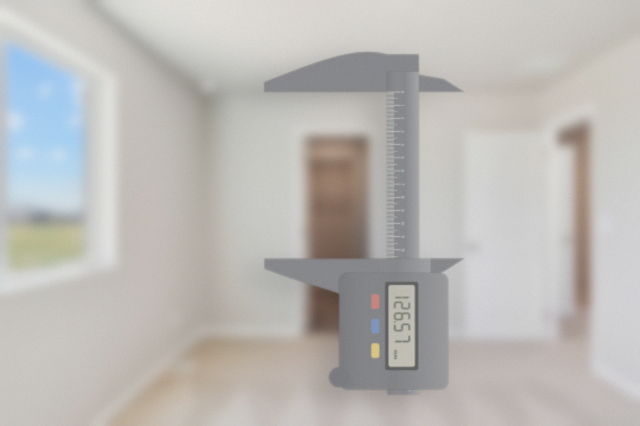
126.57; mm
